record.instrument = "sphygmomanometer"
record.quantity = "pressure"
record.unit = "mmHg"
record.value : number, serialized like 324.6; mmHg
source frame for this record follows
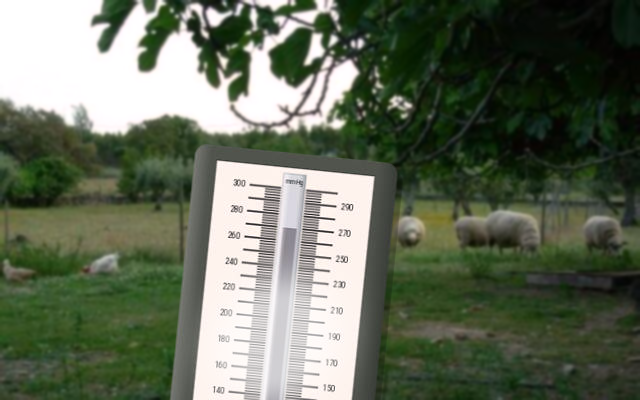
270; mmHg
